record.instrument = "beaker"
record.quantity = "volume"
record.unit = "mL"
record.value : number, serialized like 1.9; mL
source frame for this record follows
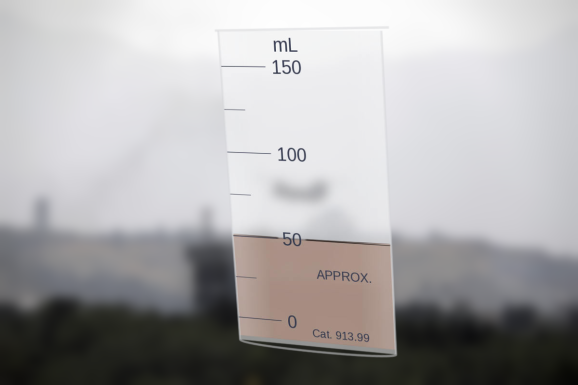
50; mL
